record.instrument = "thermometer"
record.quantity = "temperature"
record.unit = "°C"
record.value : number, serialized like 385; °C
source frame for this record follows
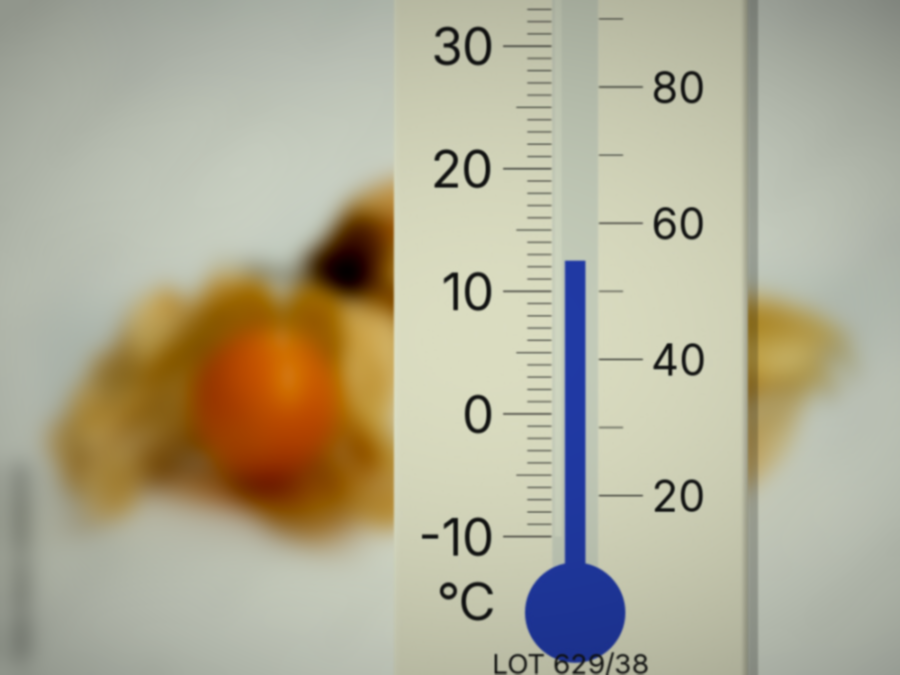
12.5; °C
